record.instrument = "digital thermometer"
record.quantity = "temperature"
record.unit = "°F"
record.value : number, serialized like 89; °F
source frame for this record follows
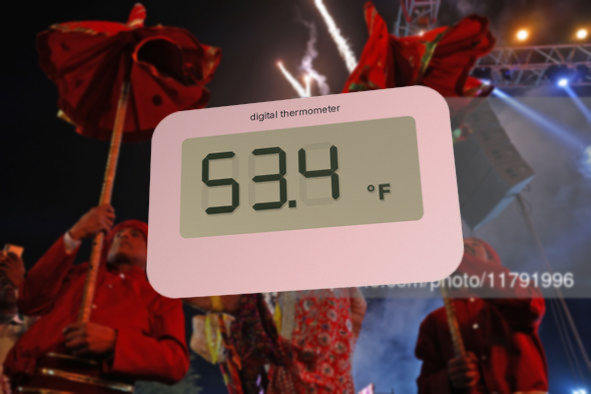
53.4; °F
